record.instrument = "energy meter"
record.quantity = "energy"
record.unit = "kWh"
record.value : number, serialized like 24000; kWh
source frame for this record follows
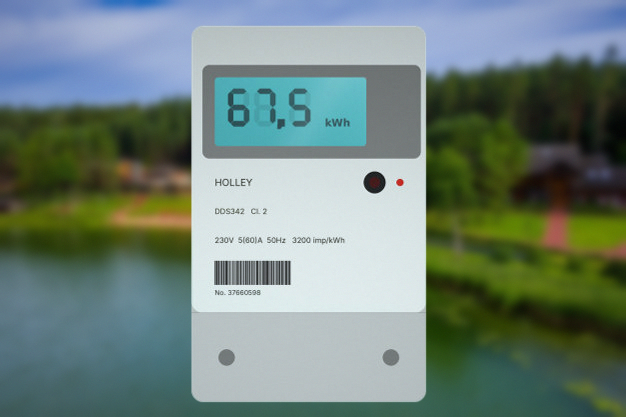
67.5; kWh
